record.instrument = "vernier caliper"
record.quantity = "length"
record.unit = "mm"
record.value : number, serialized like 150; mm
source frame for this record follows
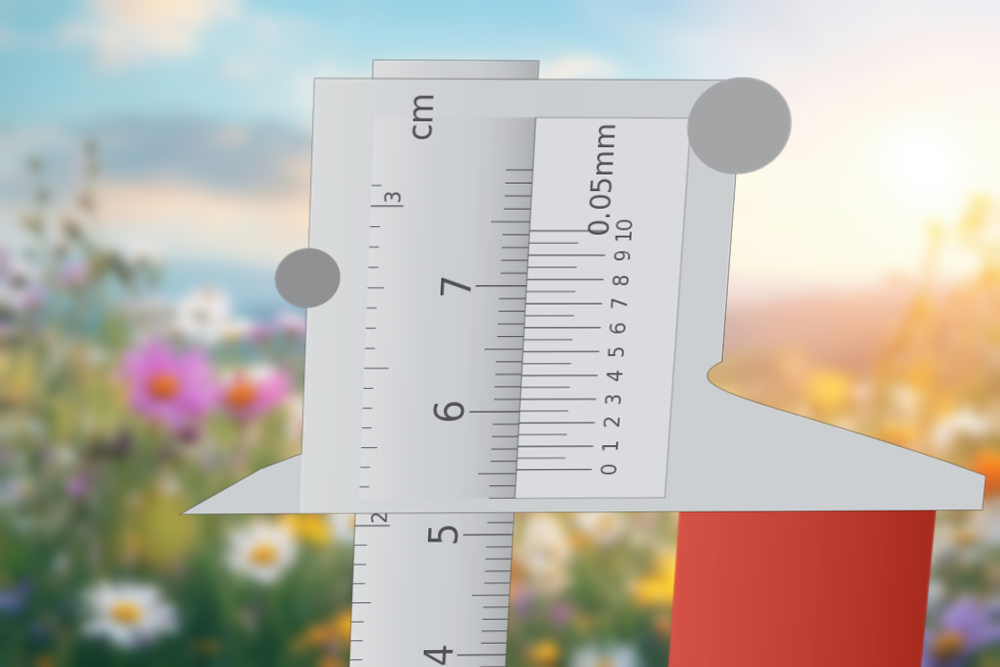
55.3; mm
